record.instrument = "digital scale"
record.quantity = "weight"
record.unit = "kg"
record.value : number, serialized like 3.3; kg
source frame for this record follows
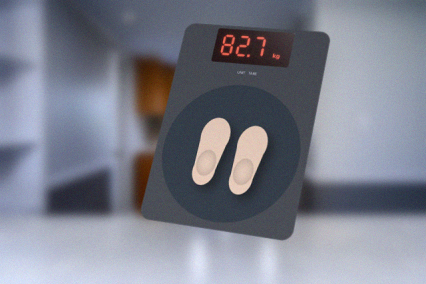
82.7; kg
